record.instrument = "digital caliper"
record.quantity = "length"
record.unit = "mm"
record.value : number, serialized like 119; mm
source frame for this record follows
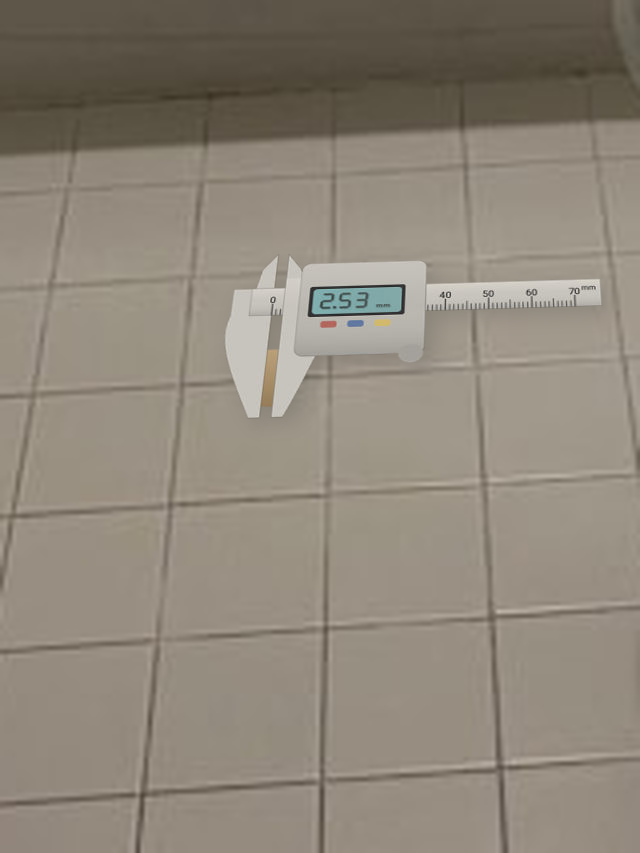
2.53; mm
